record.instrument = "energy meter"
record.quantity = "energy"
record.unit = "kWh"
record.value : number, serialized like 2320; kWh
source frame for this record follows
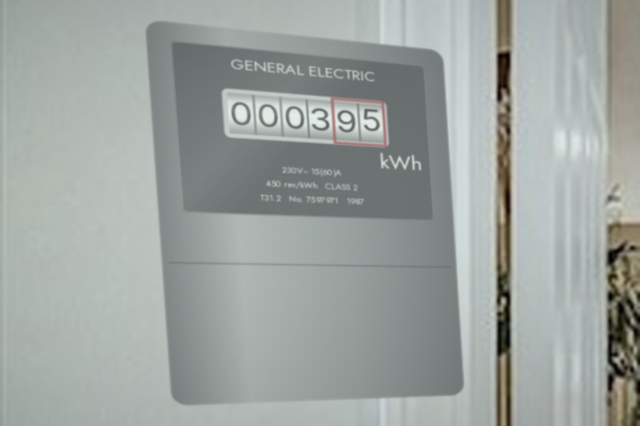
3.95; kWh
